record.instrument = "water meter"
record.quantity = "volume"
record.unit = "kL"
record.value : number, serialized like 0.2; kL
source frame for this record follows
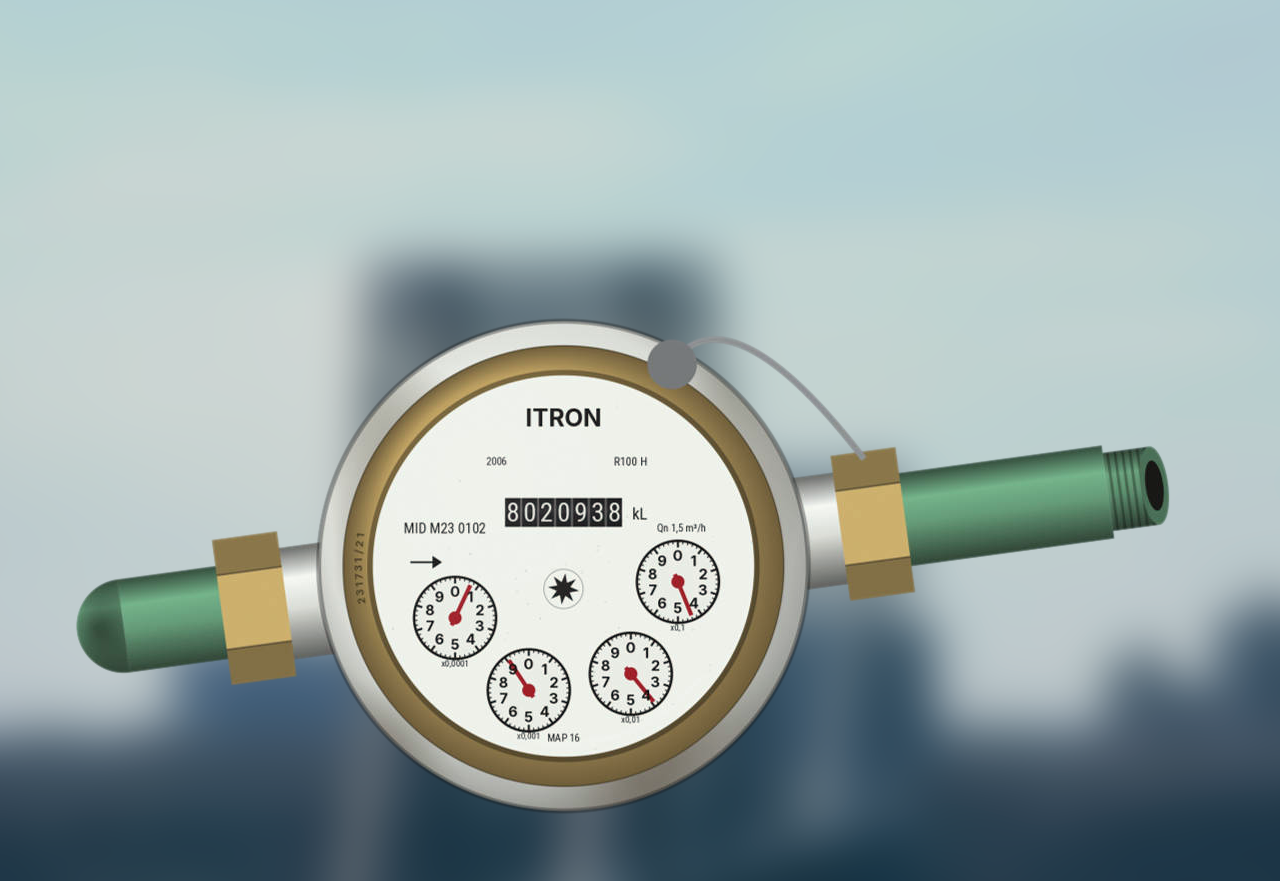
8020938.4390; kL
